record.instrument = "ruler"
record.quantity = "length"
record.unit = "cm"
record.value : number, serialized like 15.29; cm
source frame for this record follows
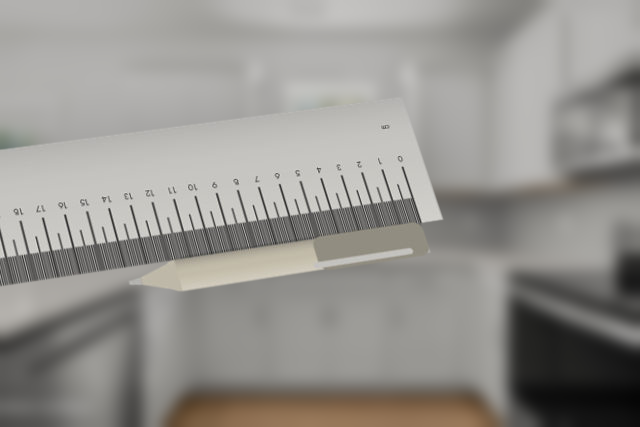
14; cm
